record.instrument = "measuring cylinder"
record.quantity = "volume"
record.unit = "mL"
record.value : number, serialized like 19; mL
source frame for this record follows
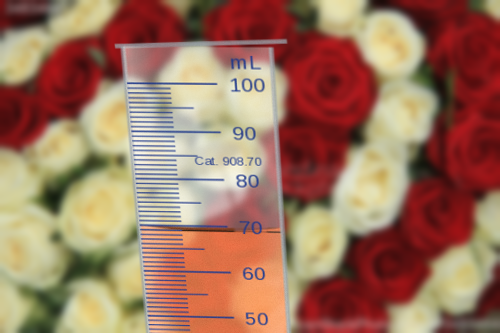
69; mL
